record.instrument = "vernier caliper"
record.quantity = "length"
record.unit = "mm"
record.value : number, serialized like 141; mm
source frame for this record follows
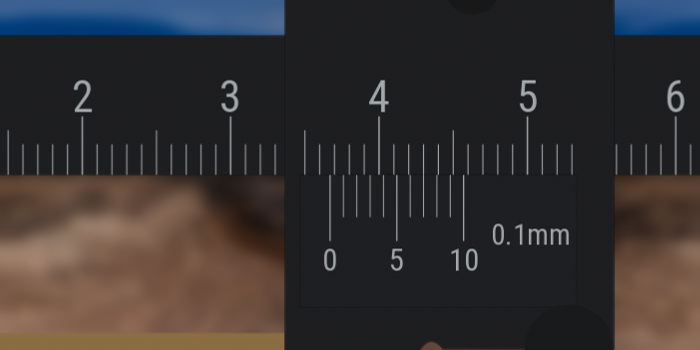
36.7; mm
